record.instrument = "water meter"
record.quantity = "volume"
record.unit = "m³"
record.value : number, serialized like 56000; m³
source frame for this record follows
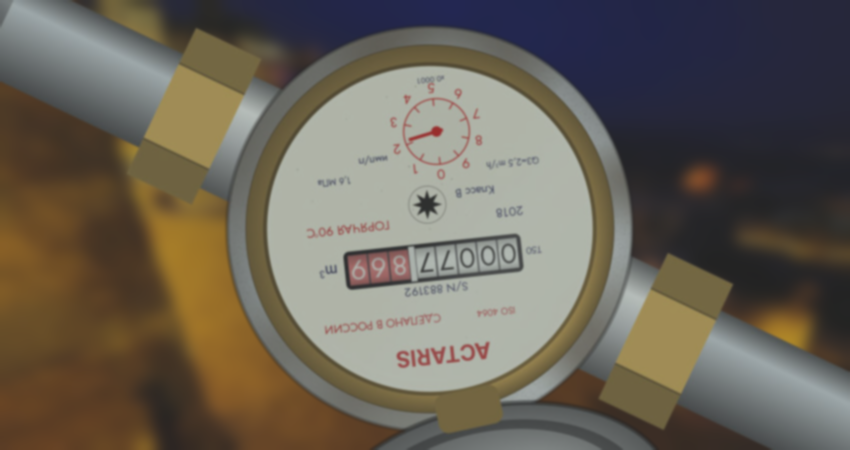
77.8692; m³
